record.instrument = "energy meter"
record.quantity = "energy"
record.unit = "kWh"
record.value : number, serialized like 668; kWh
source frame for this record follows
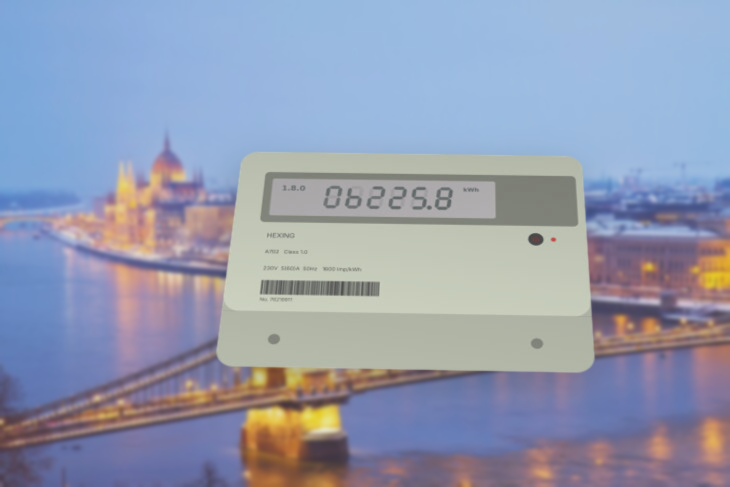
6225.8; kWh
